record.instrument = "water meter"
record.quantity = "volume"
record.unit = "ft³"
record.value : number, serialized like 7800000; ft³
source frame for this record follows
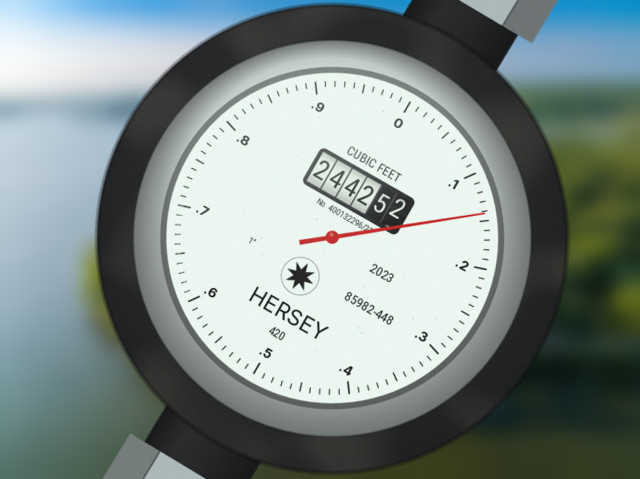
244252.14; ft³
